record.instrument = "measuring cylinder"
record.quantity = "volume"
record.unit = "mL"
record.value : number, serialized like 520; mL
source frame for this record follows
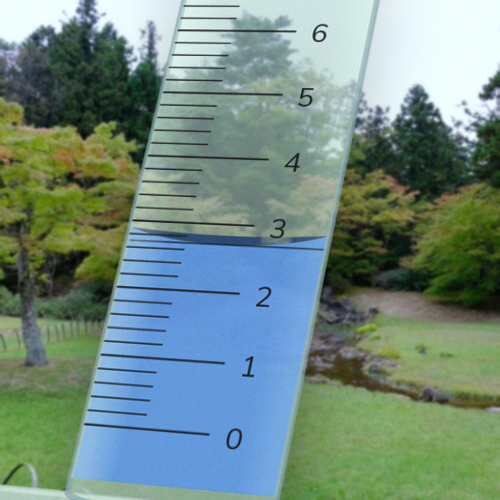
2.7; mL
